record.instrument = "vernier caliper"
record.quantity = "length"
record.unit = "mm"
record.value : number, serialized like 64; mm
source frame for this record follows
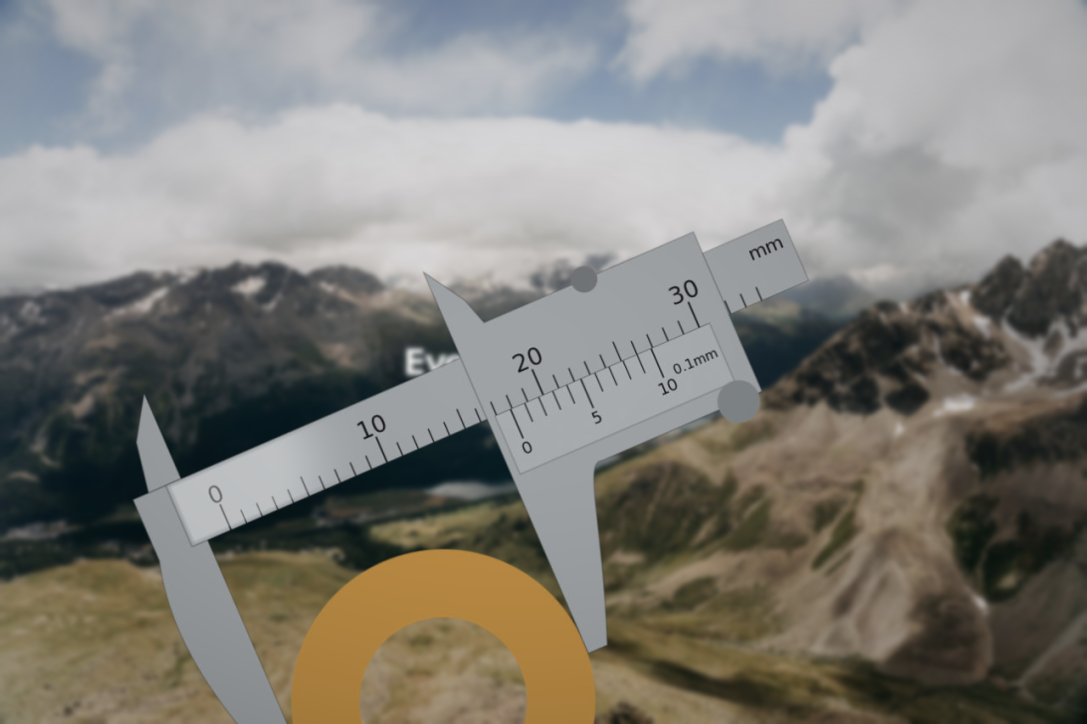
17.9; mm
